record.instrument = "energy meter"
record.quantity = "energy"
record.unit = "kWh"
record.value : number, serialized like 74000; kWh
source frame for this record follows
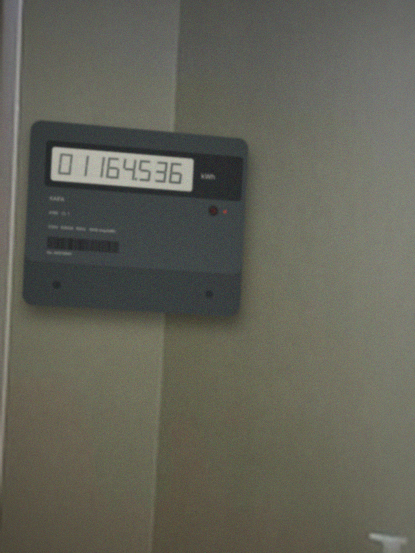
1164.536; kWh
